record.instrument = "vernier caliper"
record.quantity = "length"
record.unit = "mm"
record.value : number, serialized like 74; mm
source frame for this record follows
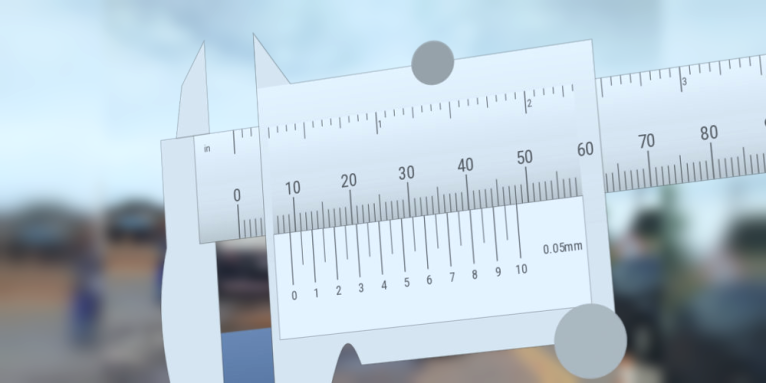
9.0; mm
